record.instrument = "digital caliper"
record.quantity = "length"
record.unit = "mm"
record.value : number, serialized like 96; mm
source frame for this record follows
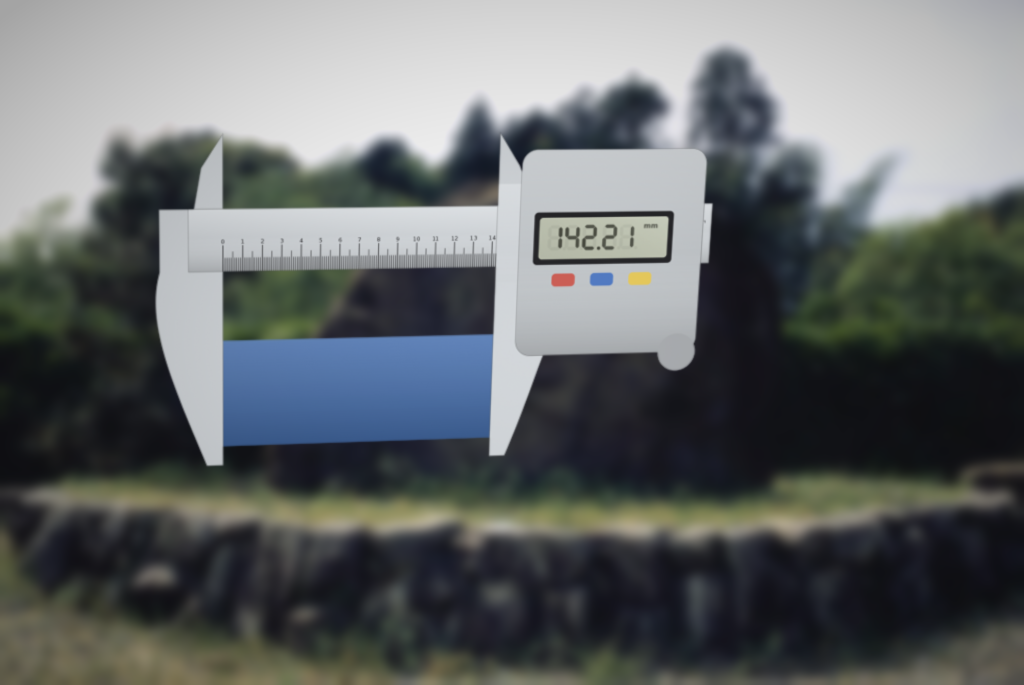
142.21; mm
